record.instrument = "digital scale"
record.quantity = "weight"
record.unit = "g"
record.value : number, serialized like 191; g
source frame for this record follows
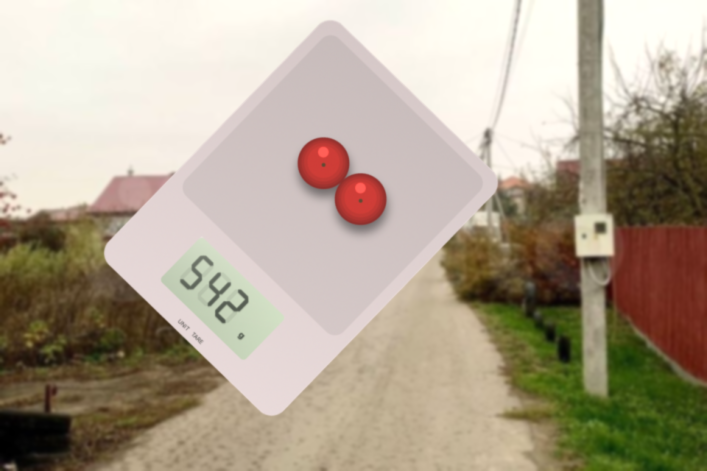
542; g
